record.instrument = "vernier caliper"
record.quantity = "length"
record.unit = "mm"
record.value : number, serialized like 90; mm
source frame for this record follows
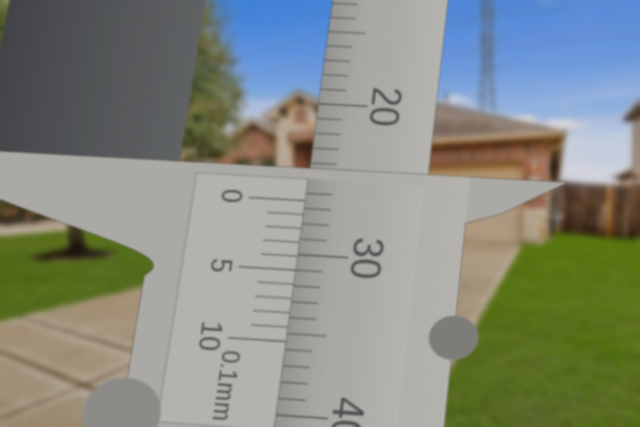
26.5; mm
